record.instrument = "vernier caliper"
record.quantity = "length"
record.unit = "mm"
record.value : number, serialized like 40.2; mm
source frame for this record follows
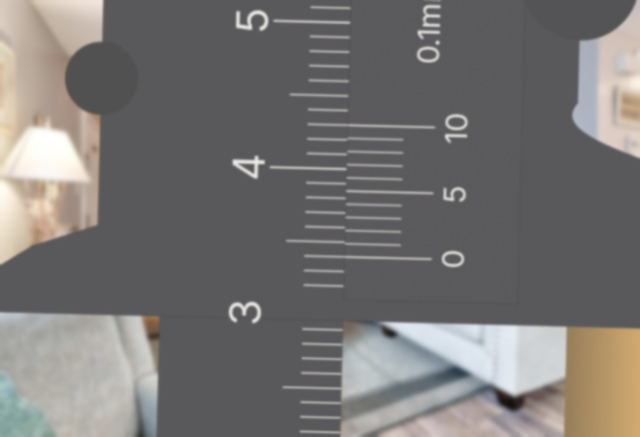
34.0; mm
